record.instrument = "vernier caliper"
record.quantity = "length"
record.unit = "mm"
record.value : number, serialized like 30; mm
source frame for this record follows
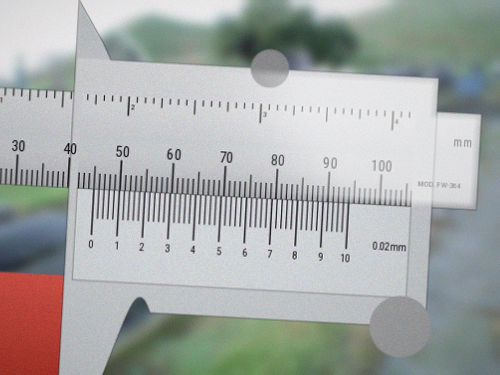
45.0; mm
